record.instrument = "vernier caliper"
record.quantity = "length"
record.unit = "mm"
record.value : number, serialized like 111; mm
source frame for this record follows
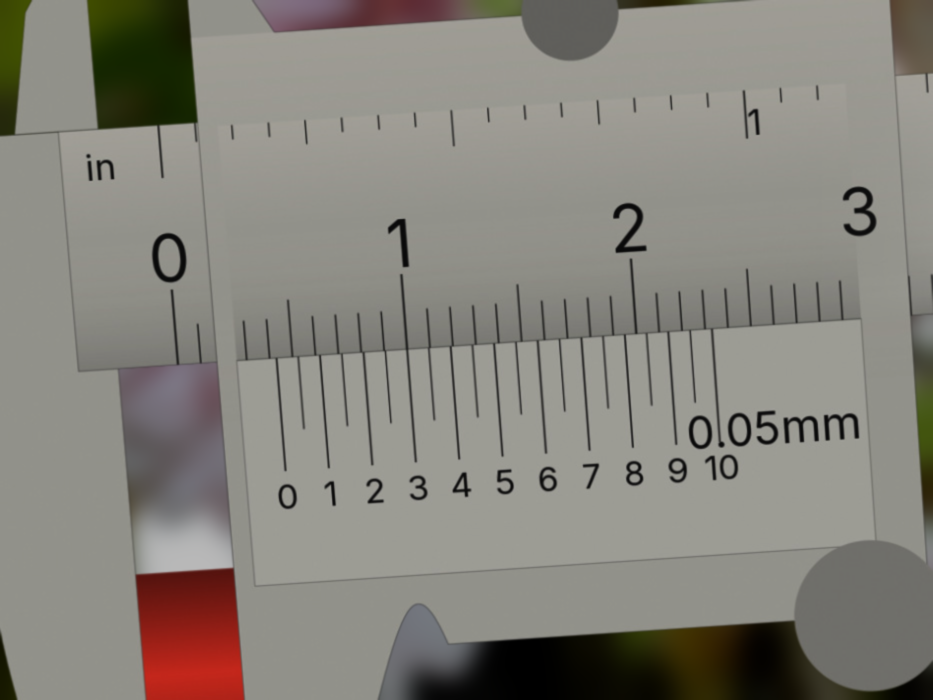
4.3; mm
